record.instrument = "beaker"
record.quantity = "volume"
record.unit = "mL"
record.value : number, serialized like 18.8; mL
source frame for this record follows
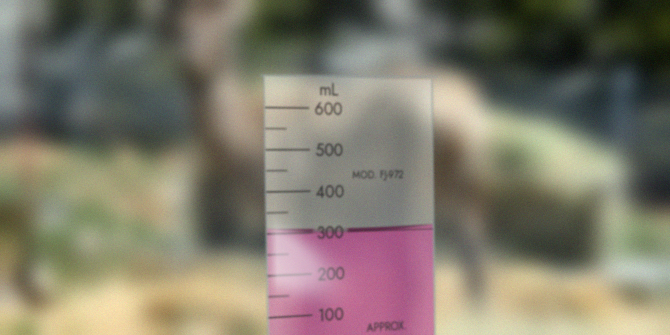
300; mL
